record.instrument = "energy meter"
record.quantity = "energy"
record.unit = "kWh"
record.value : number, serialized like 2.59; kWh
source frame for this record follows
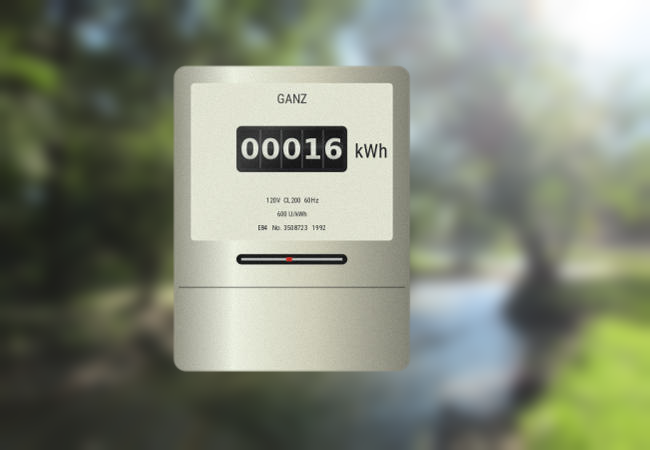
16; kWh
